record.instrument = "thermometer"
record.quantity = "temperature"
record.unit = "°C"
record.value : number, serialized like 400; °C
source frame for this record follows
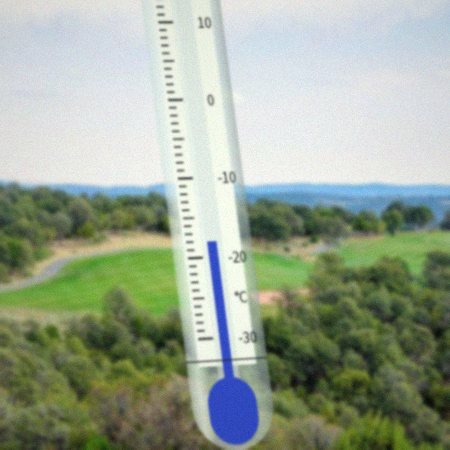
-18; °C
